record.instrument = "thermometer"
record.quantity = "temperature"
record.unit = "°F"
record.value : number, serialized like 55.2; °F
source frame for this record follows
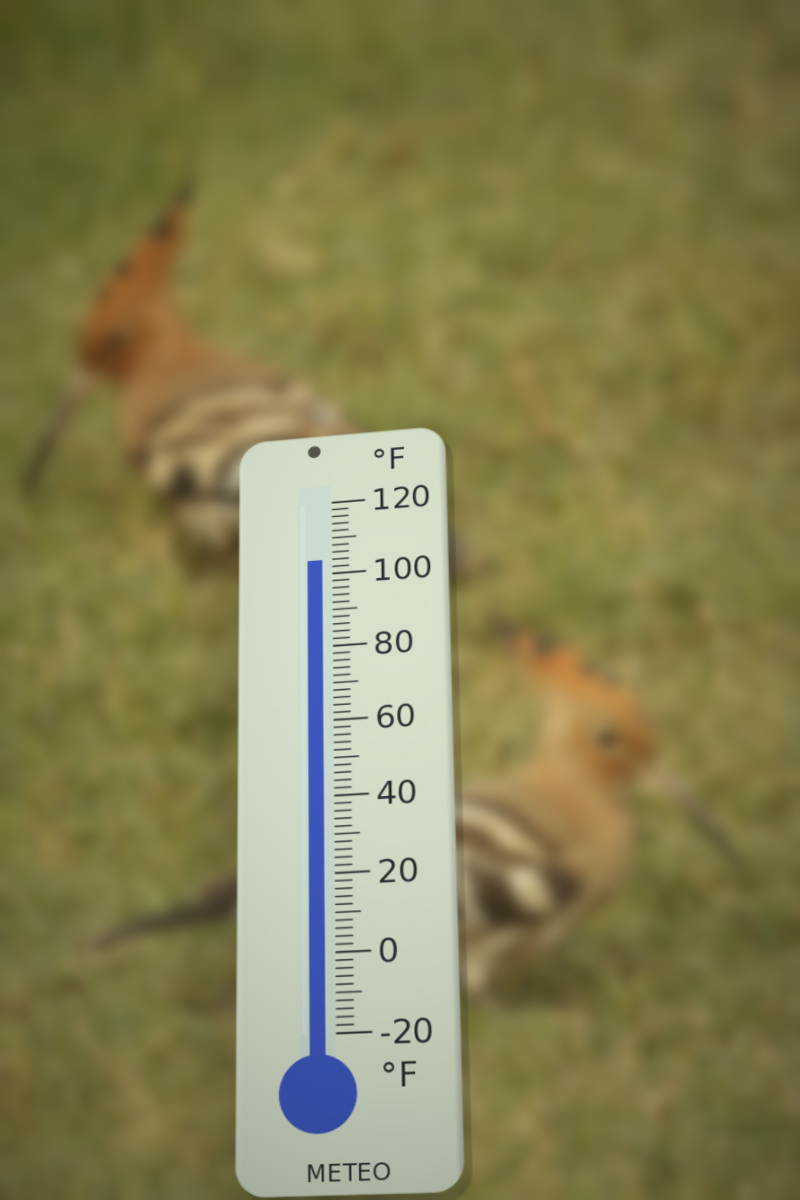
104; °F
